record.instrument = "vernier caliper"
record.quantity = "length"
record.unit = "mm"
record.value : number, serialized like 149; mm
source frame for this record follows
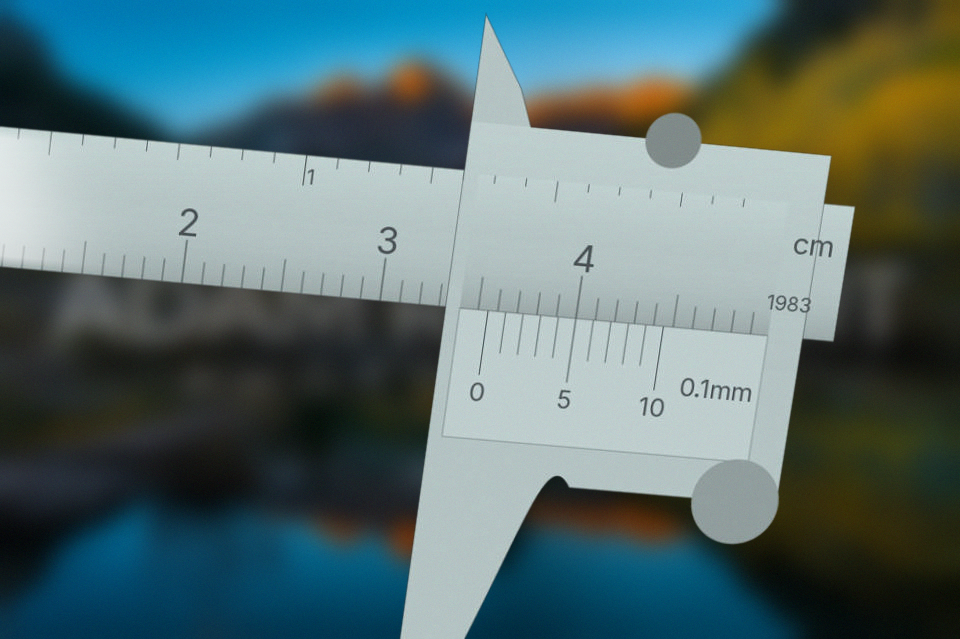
35.5; mm
